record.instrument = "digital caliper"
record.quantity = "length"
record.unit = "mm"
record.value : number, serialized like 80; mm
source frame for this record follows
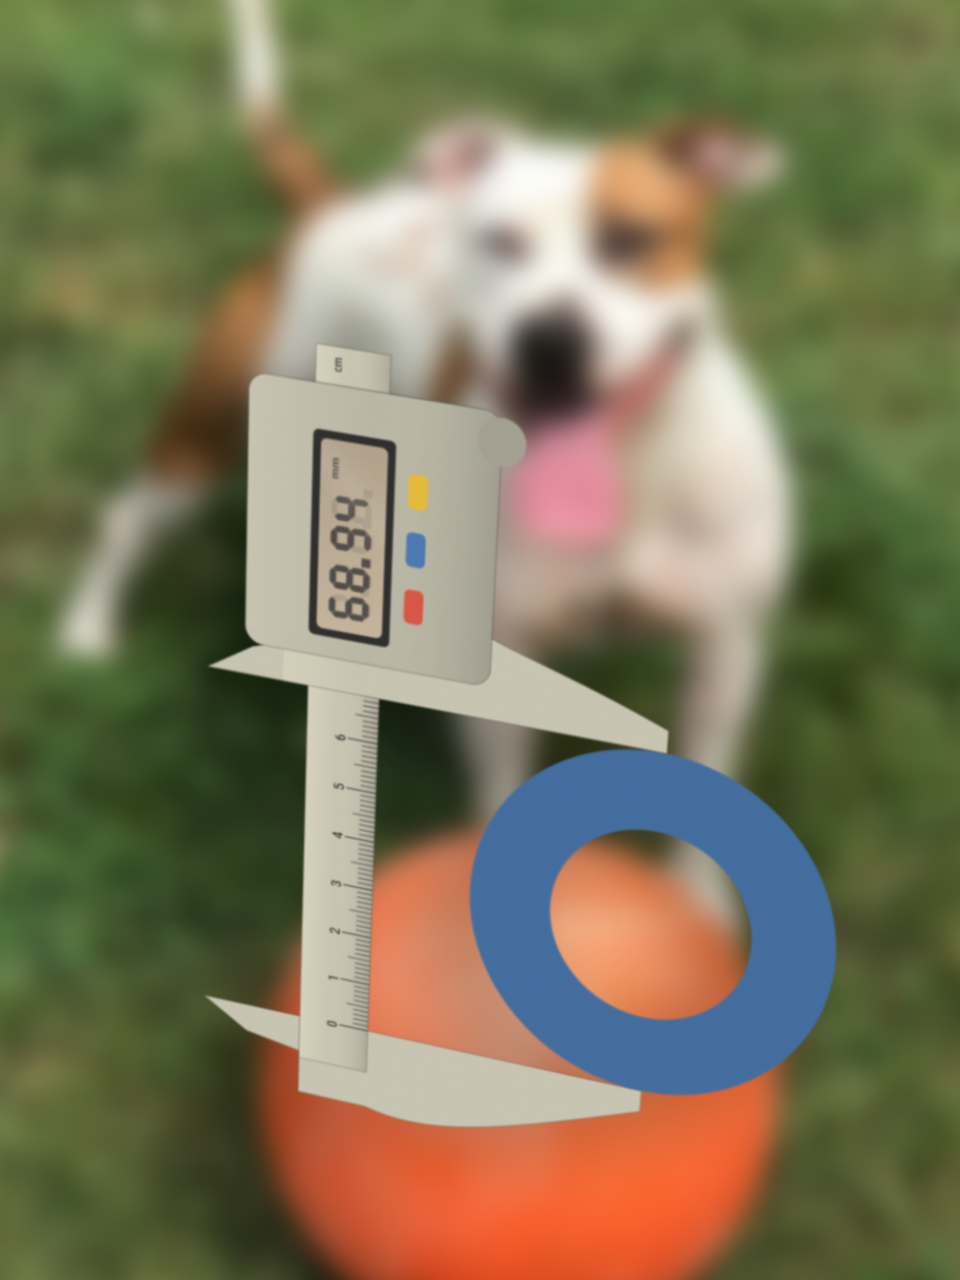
68.94; mm
